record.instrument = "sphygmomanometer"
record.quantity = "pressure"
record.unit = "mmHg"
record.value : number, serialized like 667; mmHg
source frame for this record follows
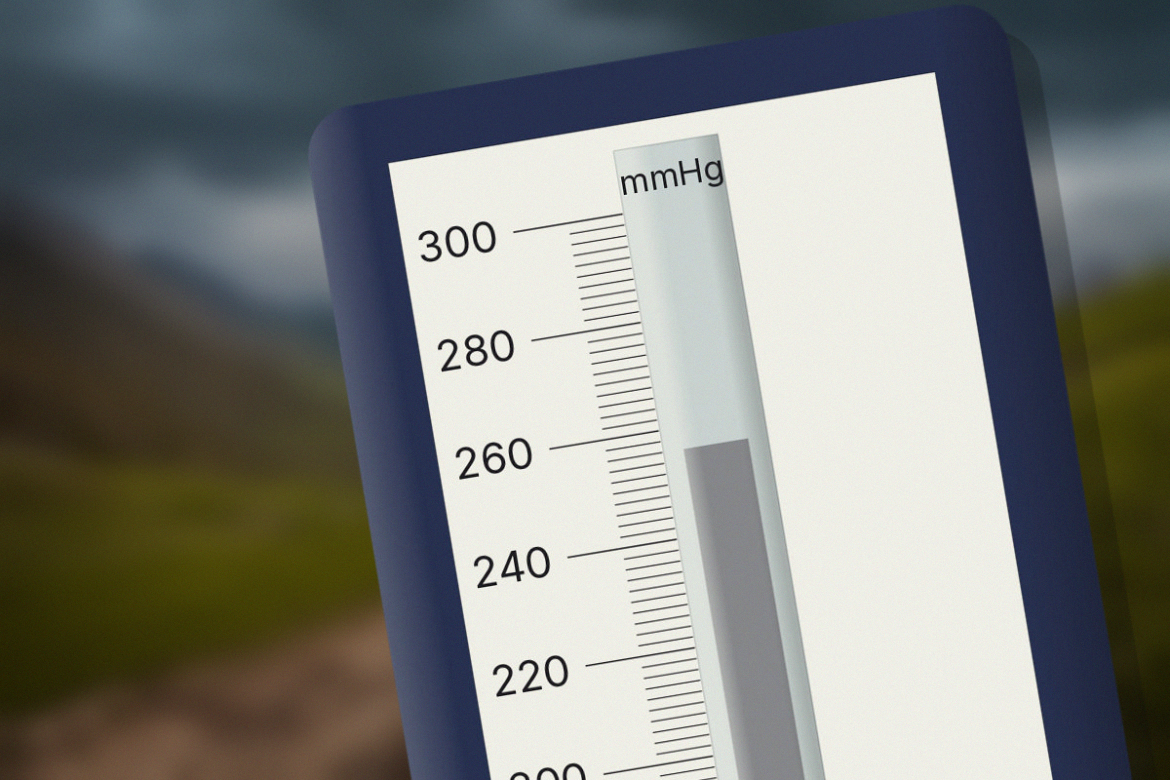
256; mmHg
